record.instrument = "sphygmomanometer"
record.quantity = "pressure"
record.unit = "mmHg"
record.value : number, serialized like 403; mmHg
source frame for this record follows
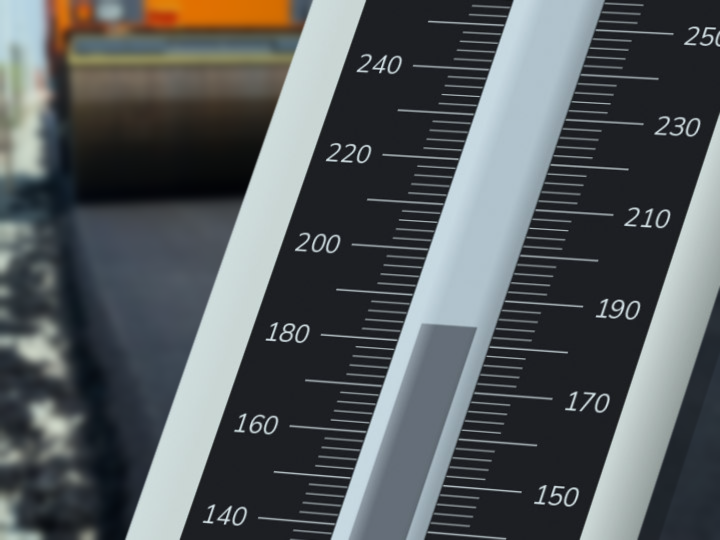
184; mmHg
